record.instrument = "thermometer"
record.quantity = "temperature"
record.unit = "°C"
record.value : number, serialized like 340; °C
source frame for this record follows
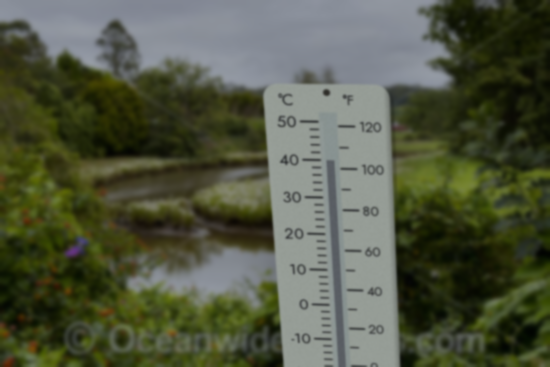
40; °C
